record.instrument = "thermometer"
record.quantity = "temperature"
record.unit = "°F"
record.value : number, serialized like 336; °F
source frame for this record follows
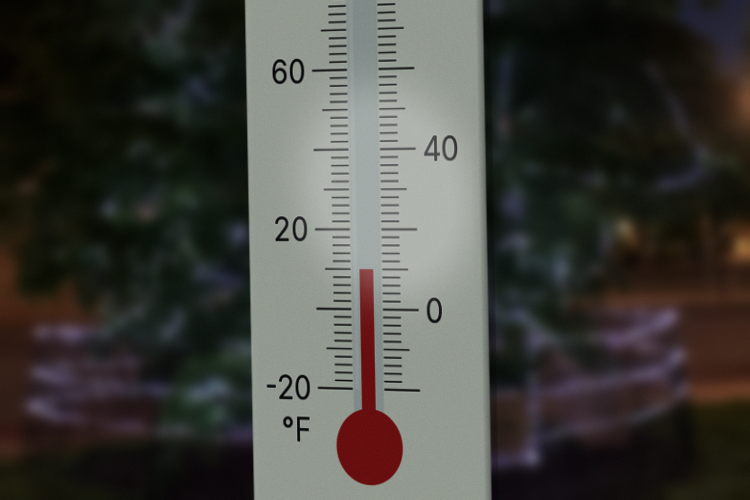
10; °F
